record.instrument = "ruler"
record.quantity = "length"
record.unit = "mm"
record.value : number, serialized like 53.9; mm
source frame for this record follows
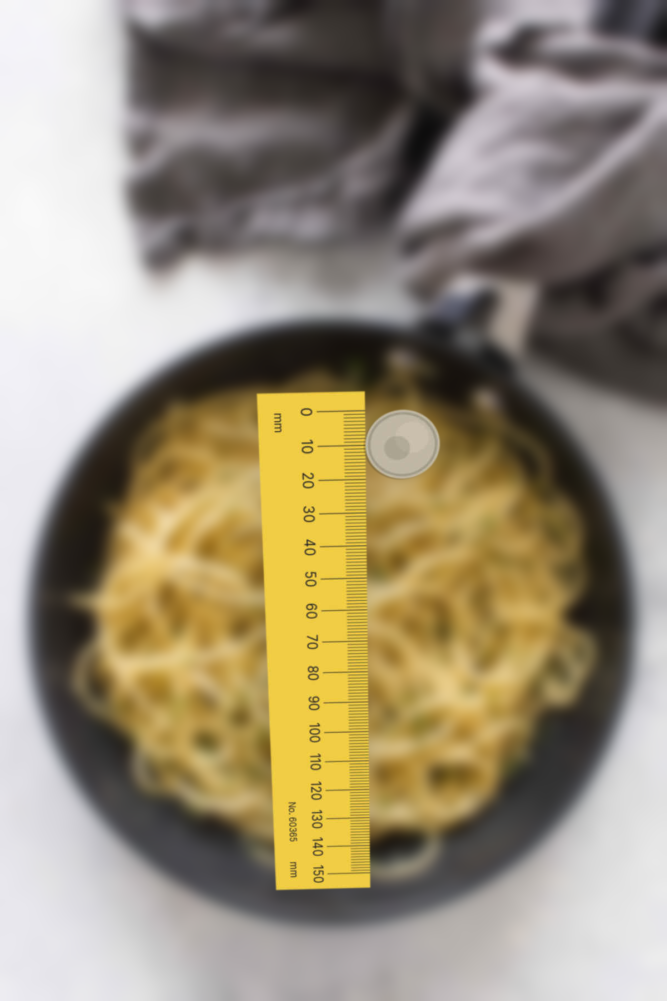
20; mm
